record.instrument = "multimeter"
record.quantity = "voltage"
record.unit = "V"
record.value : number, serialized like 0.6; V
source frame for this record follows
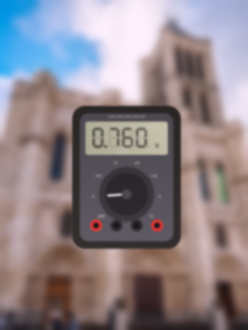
0.760; V
